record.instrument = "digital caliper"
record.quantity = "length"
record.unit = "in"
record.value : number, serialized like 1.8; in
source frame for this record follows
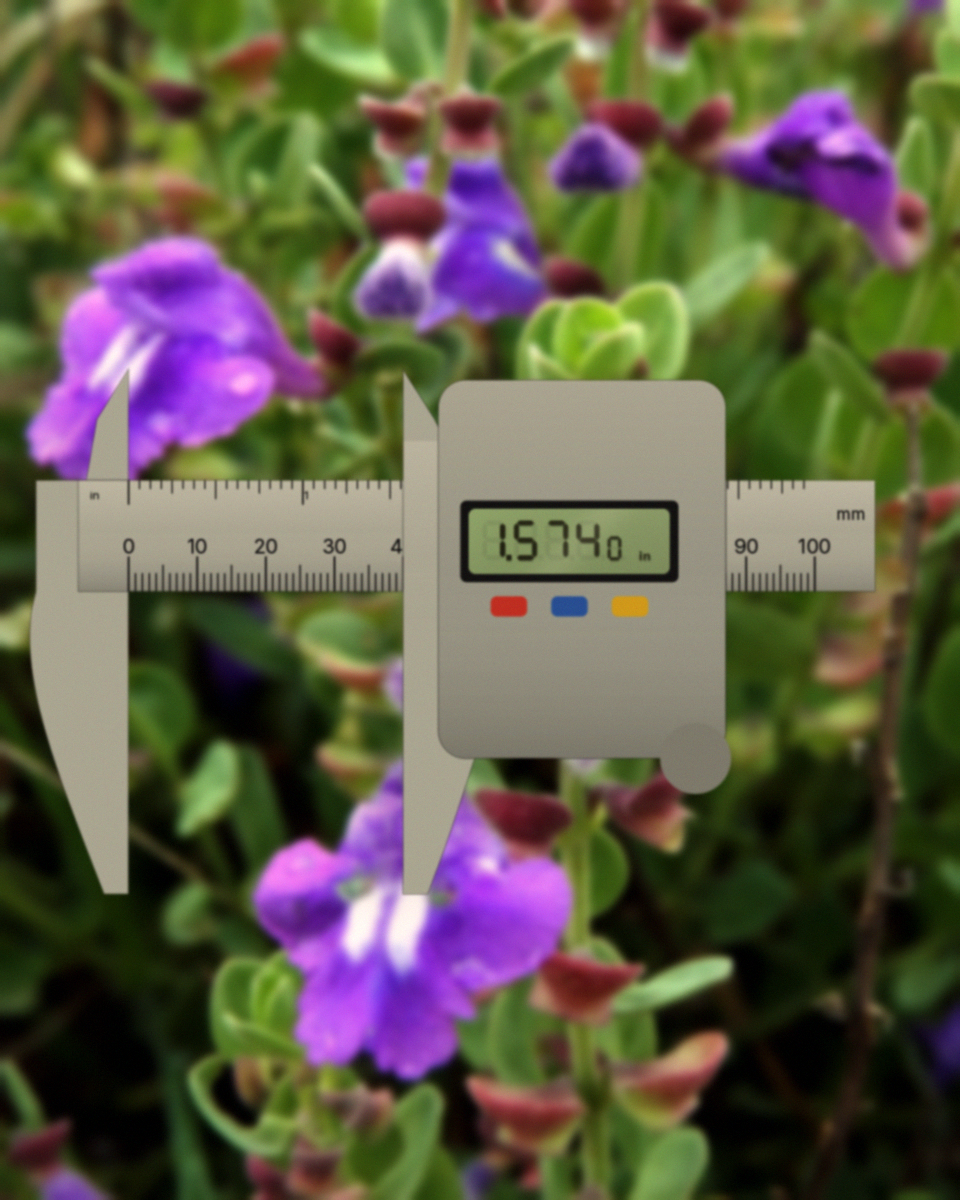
1.5740; in
